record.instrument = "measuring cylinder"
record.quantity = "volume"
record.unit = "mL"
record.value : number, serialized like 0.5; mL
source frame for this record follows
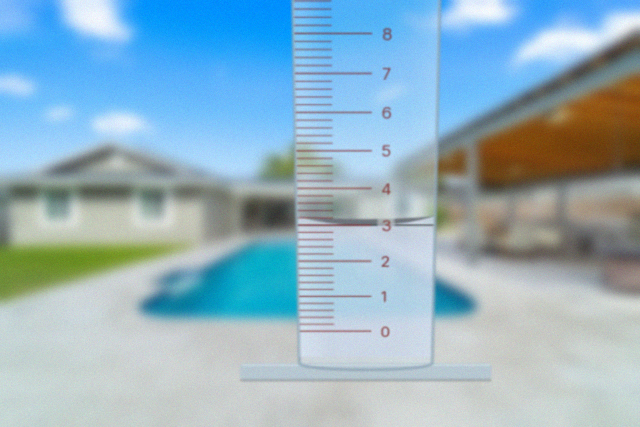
3; mL
